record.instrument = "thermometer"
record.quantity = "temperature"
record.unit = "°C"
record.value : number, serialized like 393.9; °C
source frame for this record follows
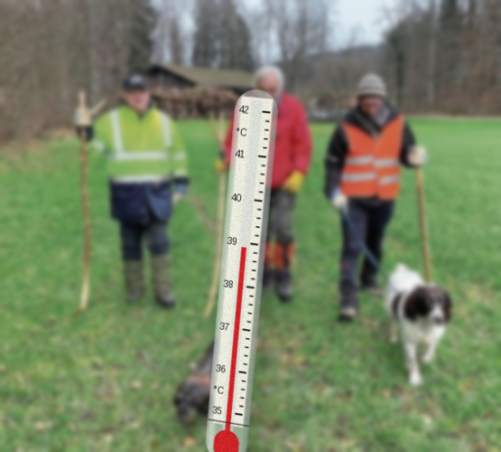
38.9; °C
